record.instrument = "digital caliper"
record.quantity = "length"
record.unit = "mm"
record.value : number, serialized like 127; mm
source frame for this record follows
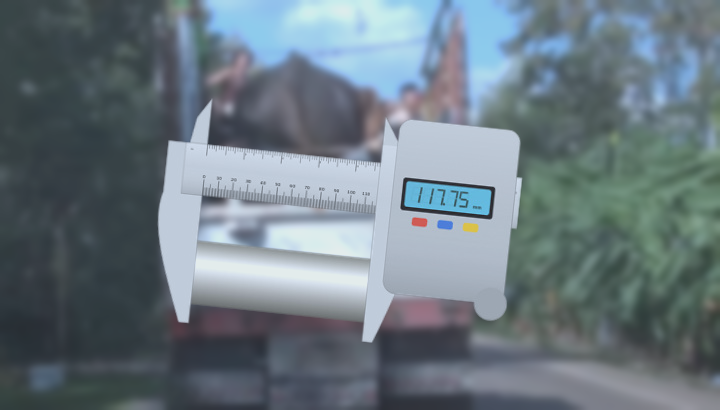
117.75; mm
